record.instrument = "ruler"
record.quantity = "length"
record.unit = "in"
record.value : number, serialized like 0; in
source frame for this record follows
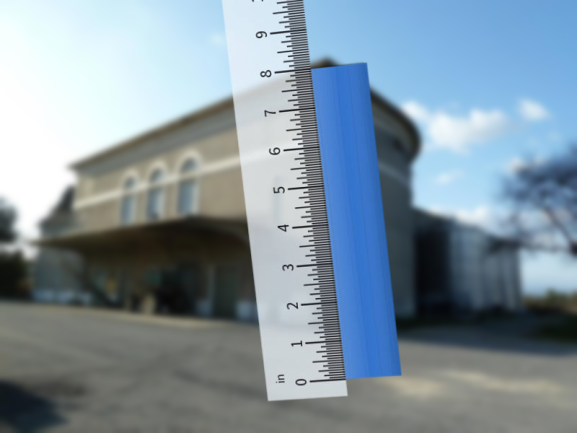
8; in
